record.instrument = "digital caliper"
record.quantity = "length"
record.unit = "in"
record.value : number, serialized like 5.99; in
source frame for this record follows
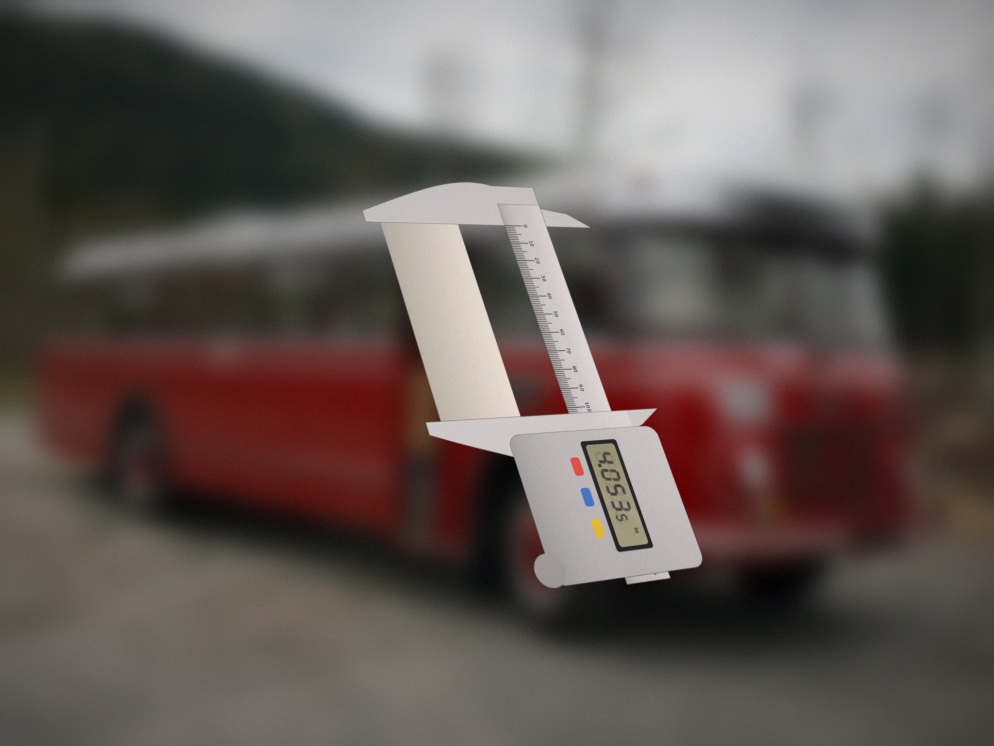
4.0535; in
